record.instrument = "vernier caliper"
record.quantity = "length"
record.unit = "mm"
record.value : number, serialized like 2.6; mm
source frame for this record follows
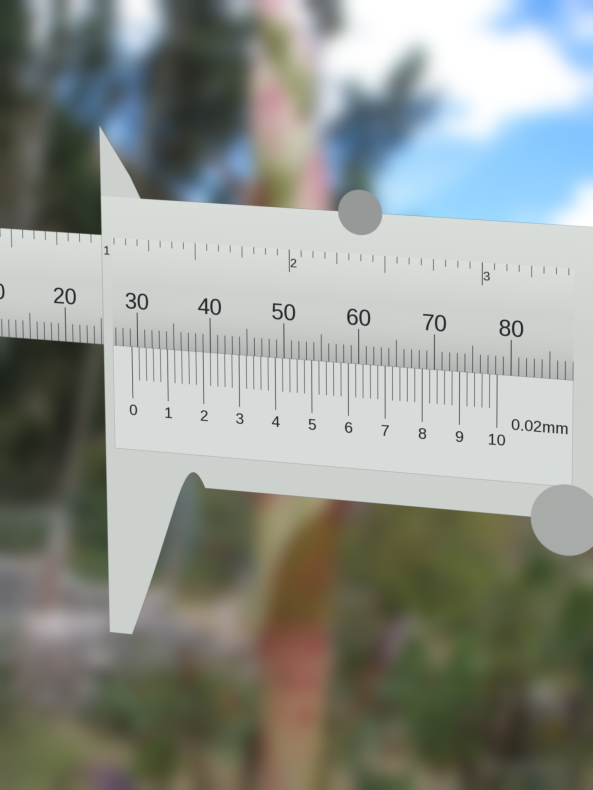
29.2; mm
